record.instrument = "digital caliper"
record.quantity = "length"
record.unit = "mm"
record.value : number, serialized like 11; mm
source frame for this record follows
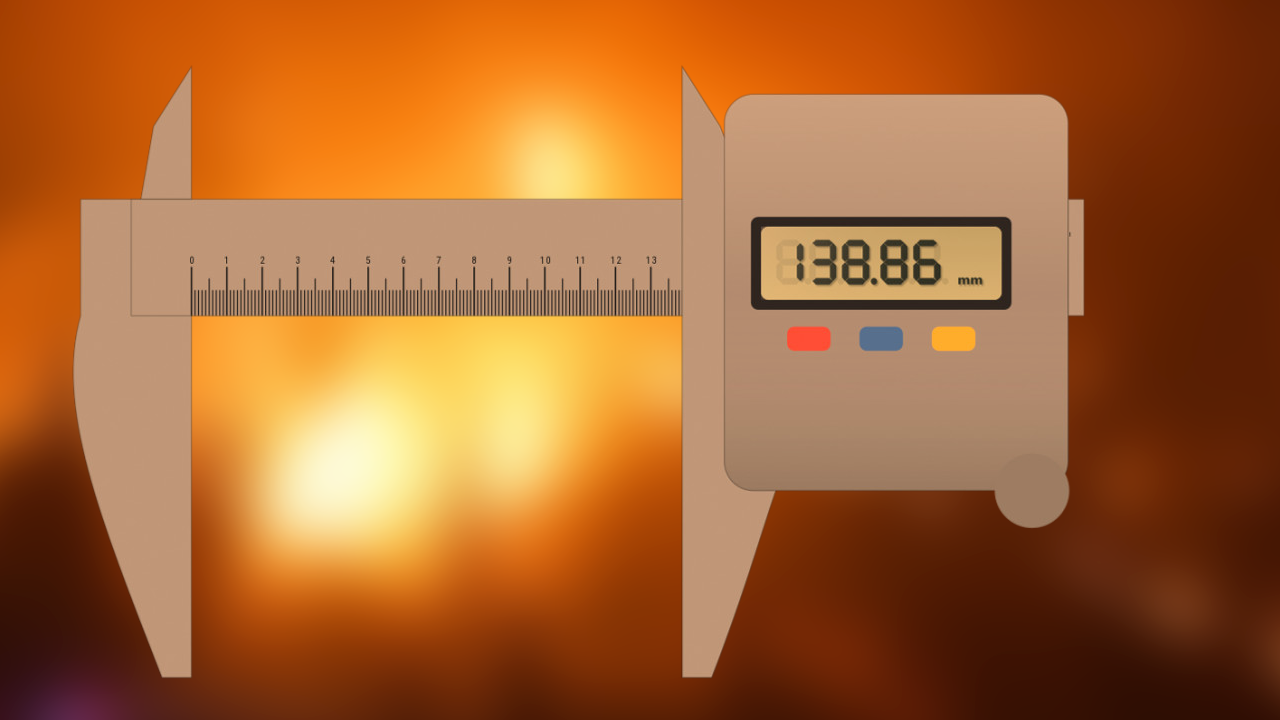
138.86; mm
